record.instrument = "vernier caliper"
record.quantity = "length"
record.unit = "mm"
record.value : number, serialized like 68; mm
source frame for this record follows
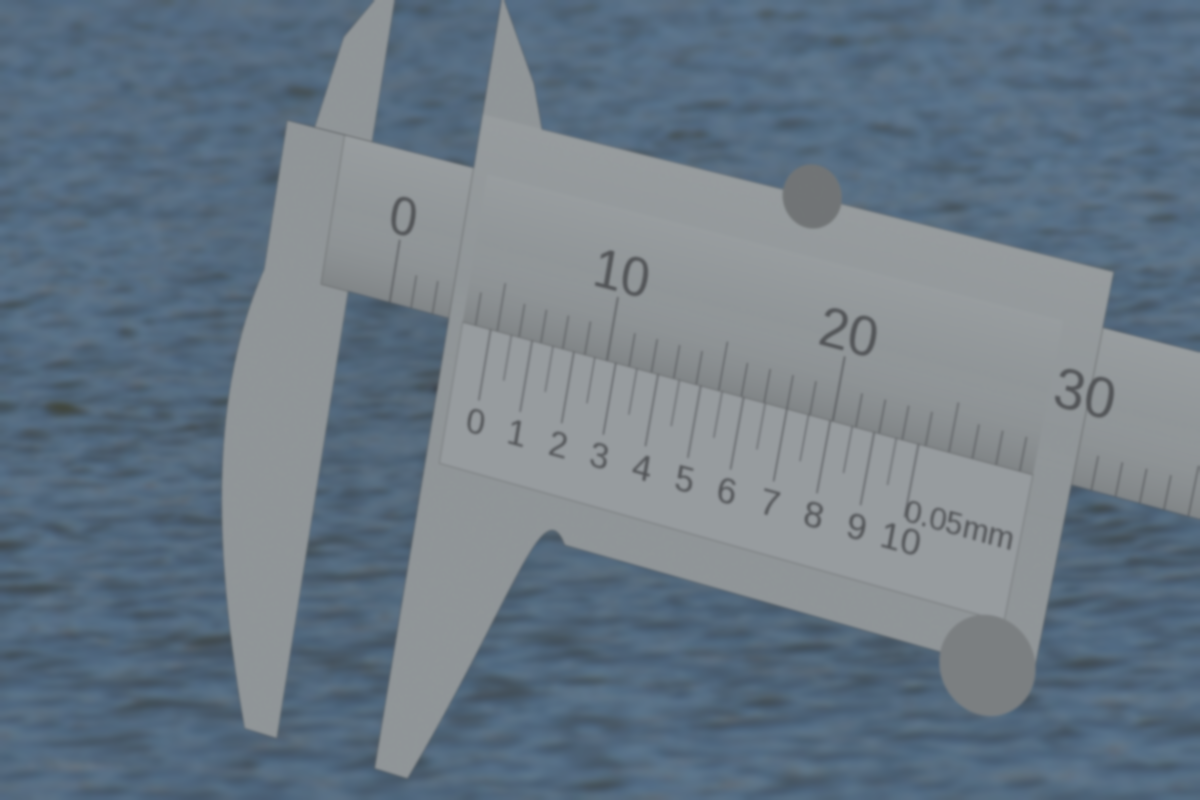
4.7; mm
